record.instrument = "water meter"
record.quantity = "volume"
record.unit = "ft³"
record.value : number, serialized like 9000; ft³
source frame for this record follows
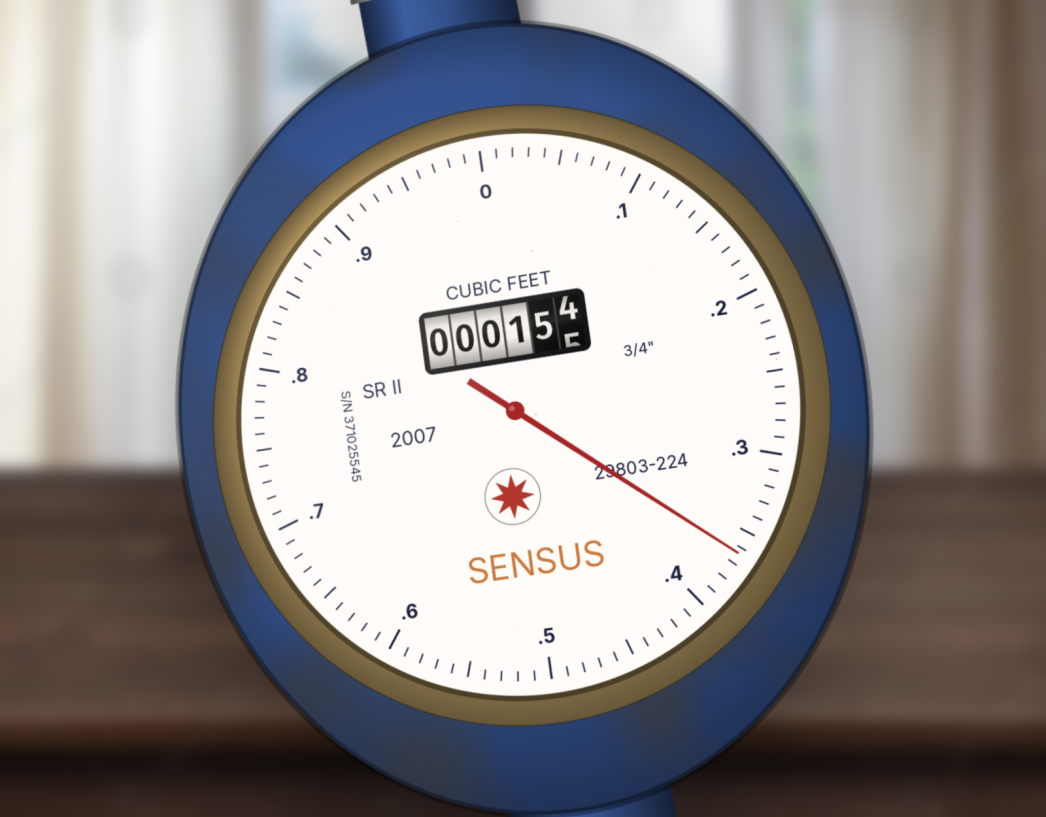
154.36; ft³
